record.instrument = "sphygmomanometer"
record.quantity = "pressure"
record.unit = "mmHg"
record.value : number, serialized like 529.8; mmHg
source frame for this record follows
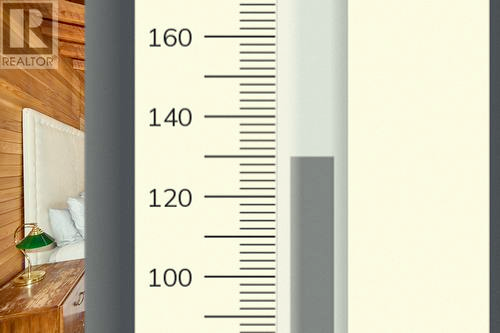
130; mmHg
